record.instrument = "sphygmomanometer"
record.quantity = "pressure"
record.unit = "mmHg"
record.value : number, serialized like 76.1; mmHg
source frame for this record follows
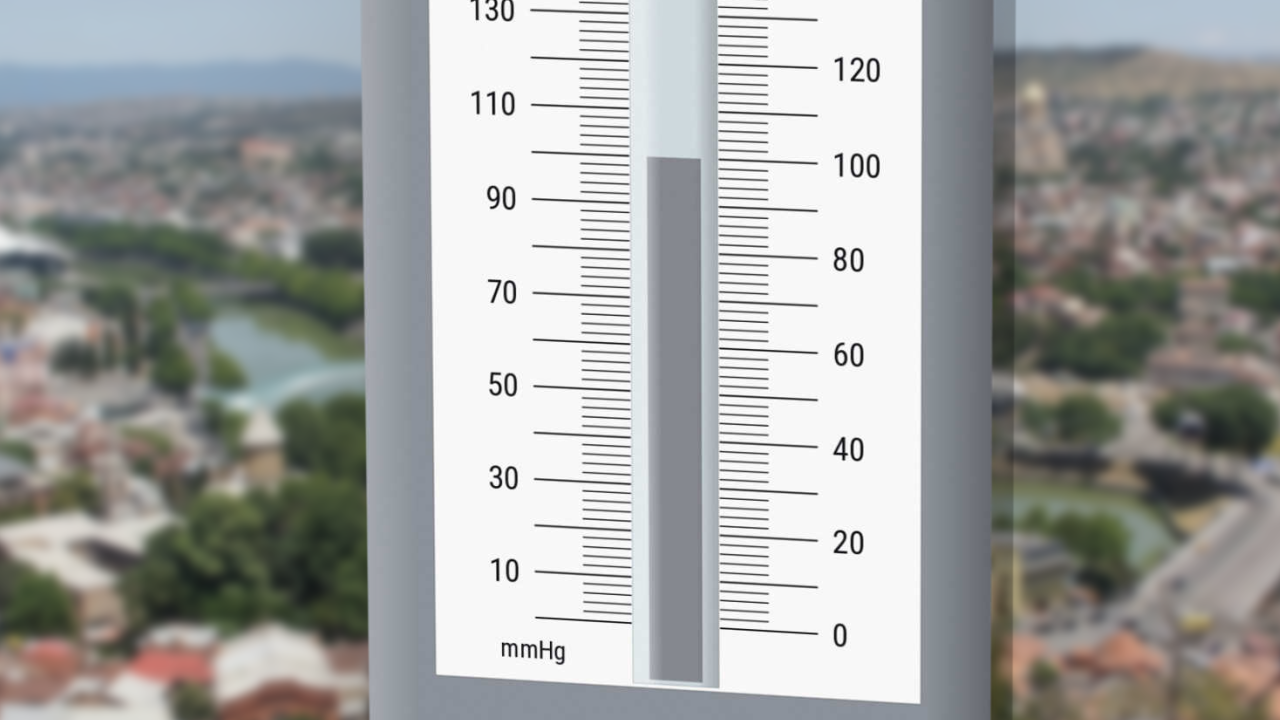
100; mmHg
